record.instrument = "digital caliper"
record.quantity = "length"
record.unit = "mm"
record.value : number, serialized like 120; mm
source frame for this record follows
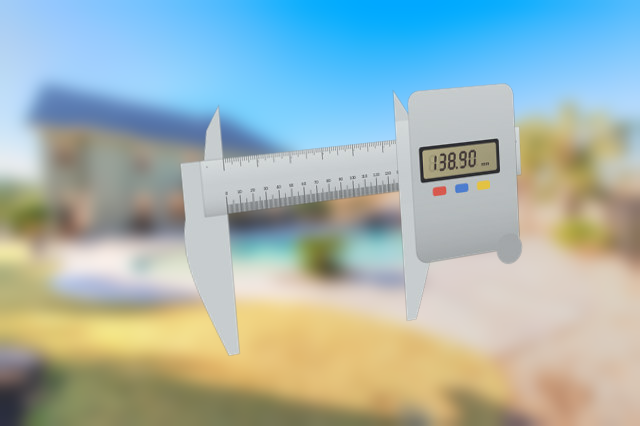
138.90; mm
